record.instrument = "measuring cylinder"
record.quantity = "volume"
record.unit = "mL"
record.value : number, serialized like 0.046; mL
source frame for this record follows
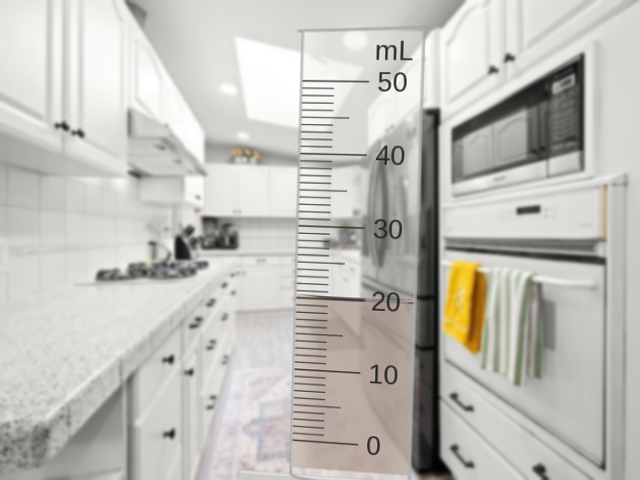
20; mL
